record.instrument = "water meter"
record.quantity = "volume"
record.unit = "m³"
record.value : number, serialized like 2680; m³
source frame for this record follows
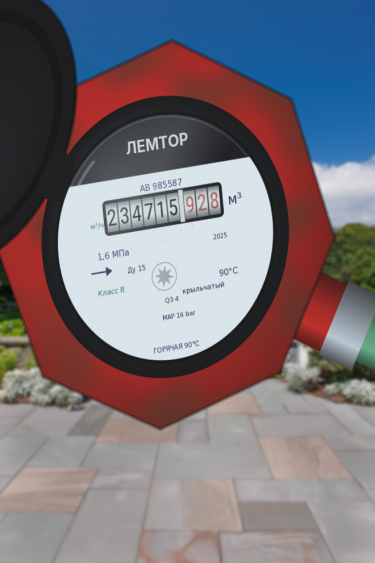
234715.928; m³
